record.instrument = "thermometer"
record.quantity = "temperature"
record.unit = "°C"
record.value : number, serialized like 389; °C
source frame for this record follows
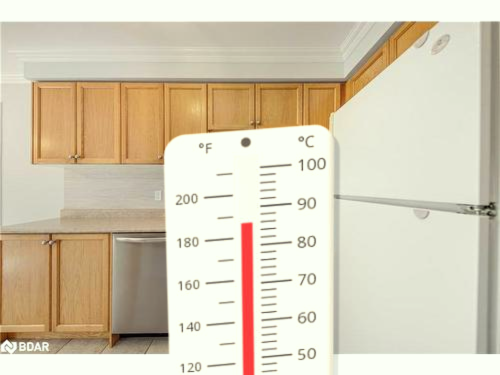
86; °C
